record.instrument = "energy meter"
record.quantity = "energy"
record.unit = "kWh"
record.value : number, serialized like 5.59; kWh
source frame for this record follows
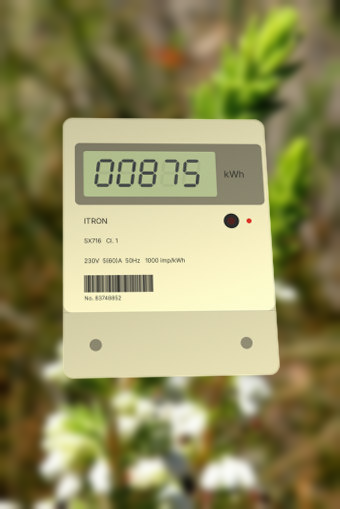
875; kWh
